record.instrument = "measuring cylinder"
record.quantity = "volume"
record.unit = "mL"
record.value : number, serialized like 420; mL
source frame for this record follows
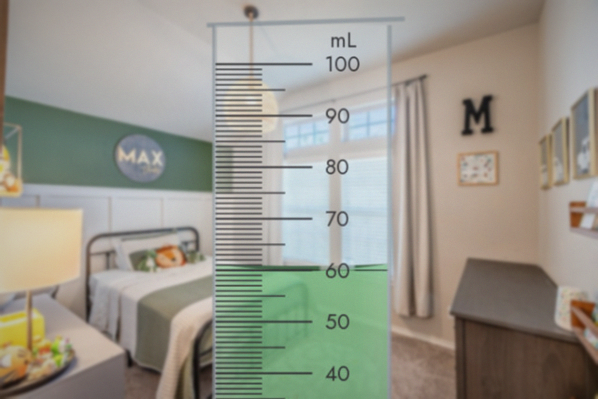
60; mL
